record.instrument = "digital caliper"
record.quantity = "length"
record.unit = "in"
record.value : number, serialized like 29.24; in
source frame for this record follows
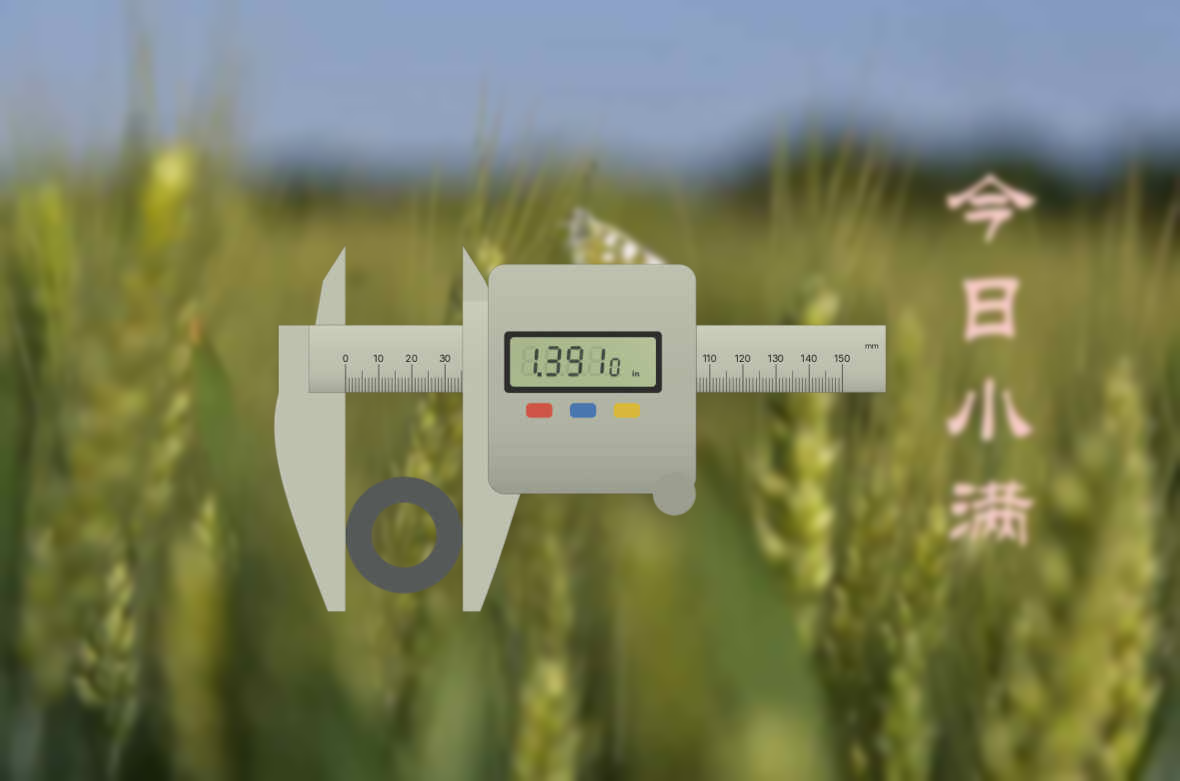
1.3910; in
